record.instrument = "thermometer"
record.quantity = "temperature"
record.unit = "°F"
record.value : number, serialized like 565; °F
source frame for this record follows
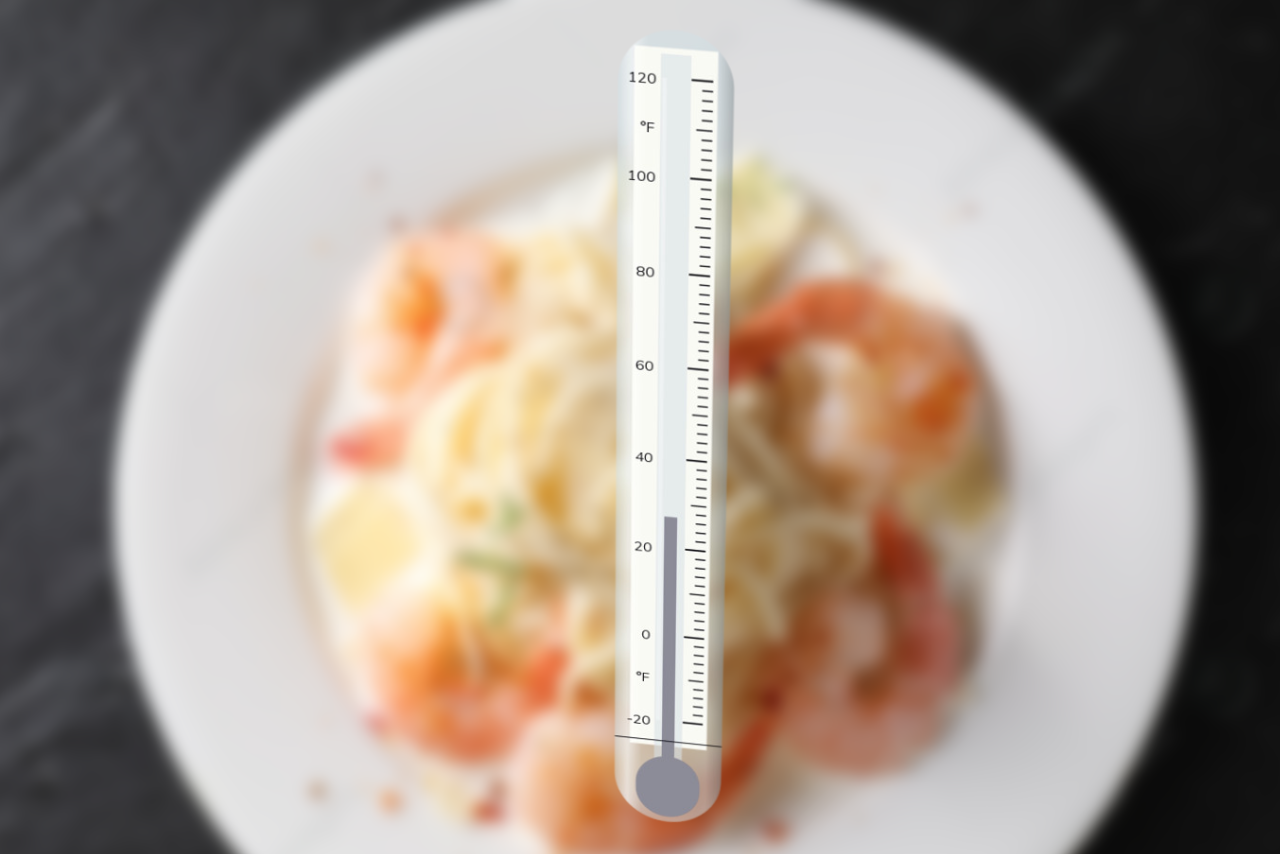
27; °F
